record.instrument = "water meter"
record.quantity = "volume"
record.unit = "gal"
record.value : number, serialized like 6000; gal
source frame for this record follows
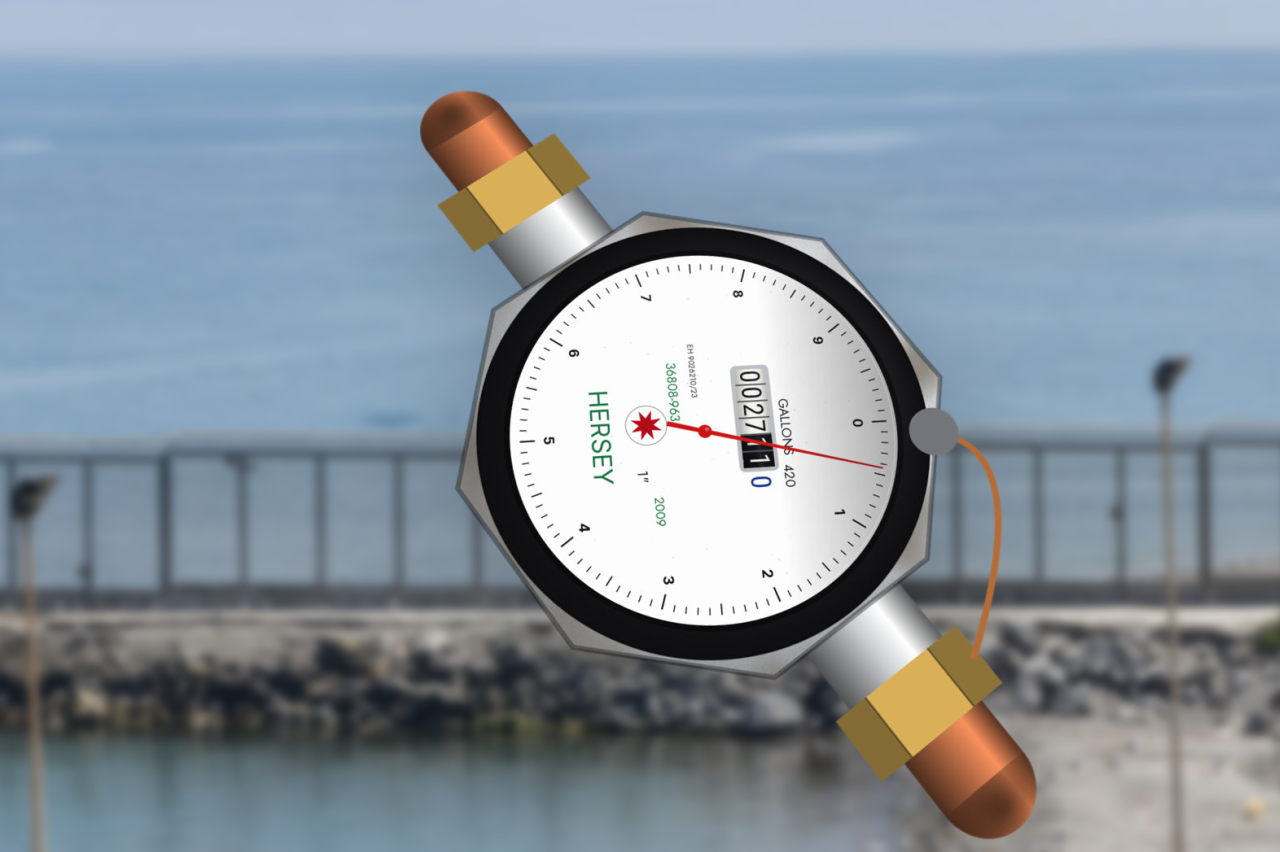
27110.4; gal
